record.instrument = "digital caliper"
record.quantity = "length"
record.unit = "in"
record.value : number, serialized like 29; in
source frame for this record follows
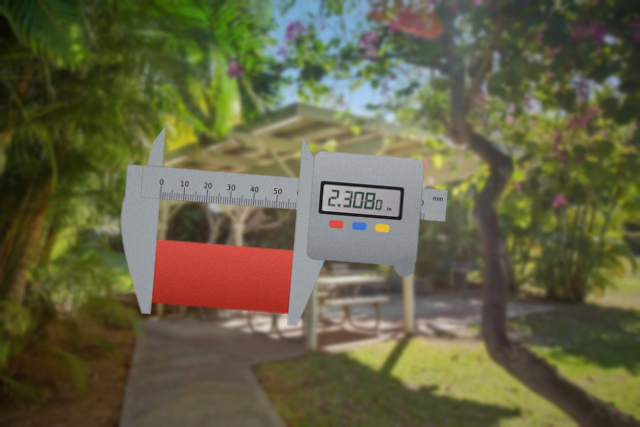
2.3080; in
